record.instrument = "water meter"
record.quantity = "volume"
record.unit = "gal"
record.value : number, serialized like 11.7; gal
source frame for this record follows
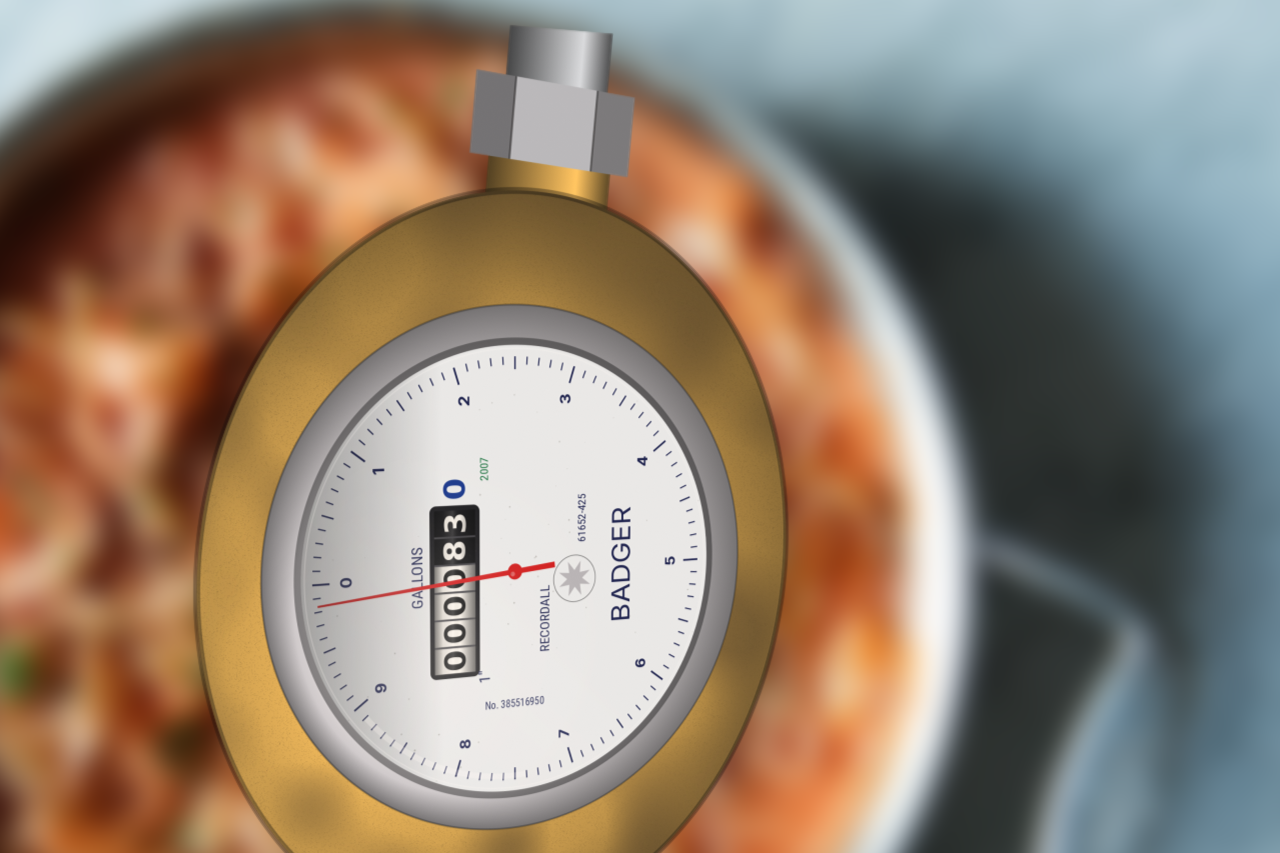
829.8; gal
